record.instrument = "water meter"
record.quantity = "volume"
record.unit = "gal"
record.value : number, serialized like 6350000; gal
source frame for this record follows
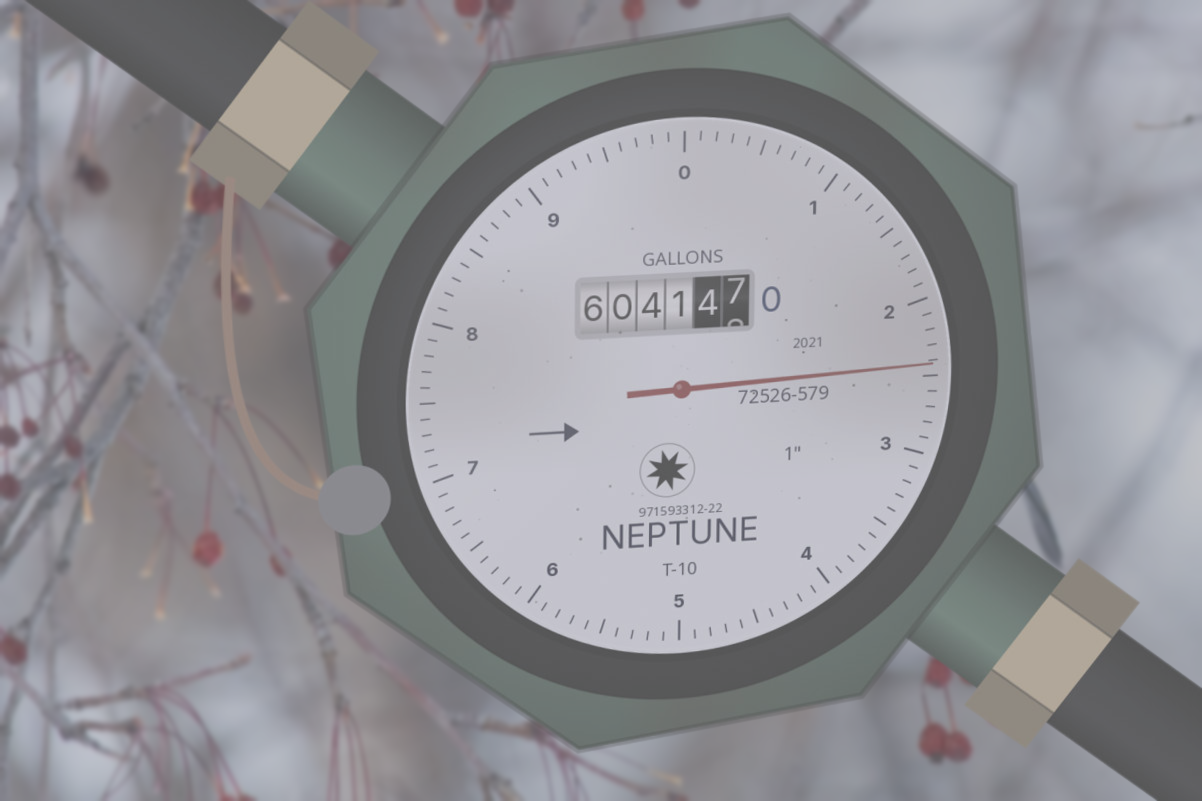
6041472.4; gal
